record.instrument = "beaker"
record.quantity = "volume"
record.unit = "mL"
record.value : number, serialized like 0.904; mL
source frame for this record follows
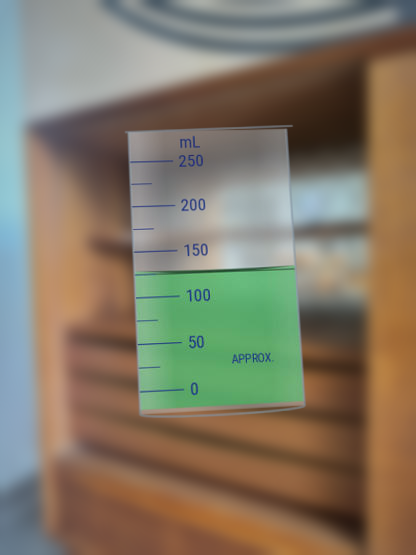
125; mL
